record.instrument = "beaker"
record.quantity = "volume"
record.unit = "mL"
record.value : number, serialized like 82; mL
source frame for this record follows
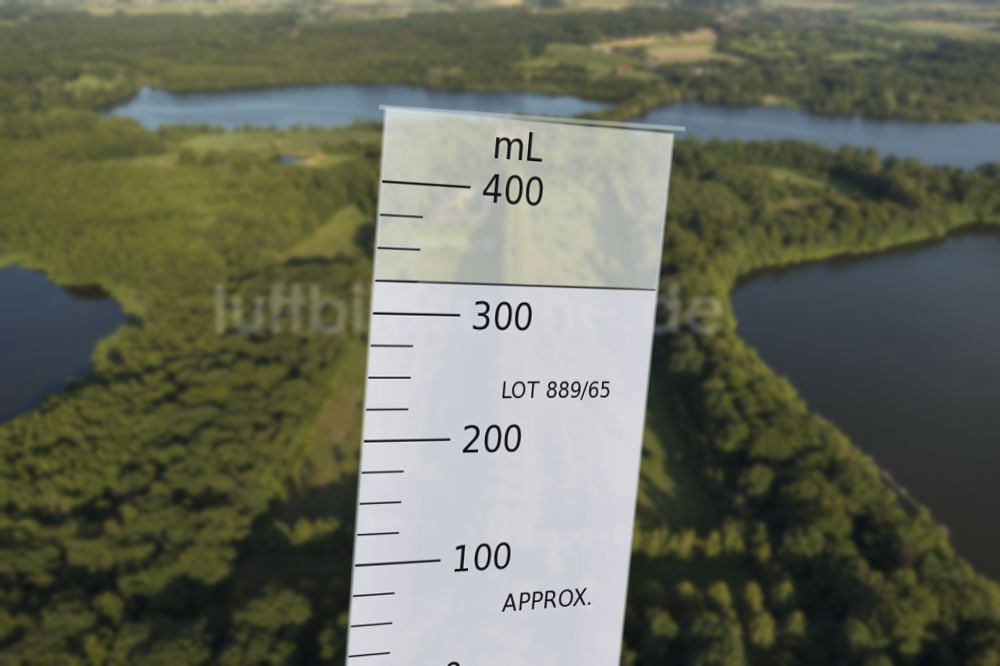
325; mL
